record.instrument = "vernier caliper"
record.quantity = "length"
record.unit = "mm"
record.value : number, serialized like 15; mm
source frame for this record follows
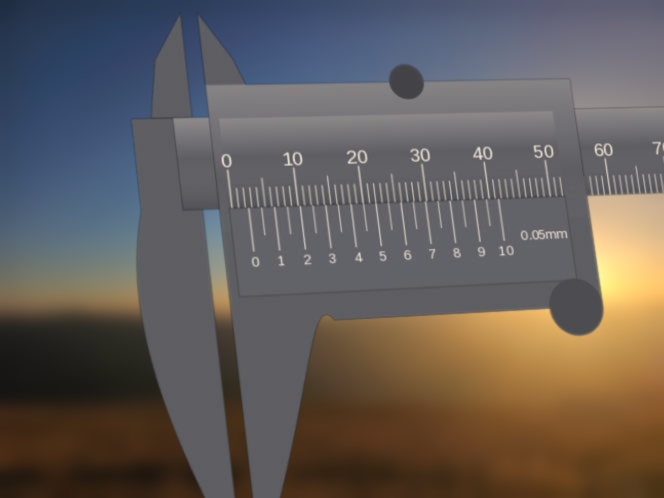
2.5; mm
